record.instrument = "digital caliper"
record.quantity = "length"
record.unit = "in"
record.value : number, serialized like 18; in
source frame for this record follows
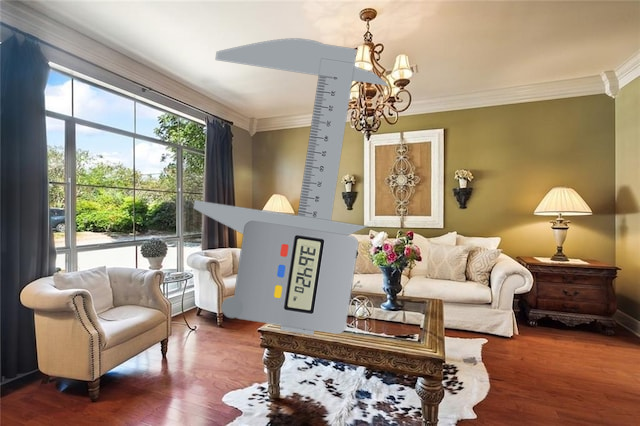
3.6420; in
